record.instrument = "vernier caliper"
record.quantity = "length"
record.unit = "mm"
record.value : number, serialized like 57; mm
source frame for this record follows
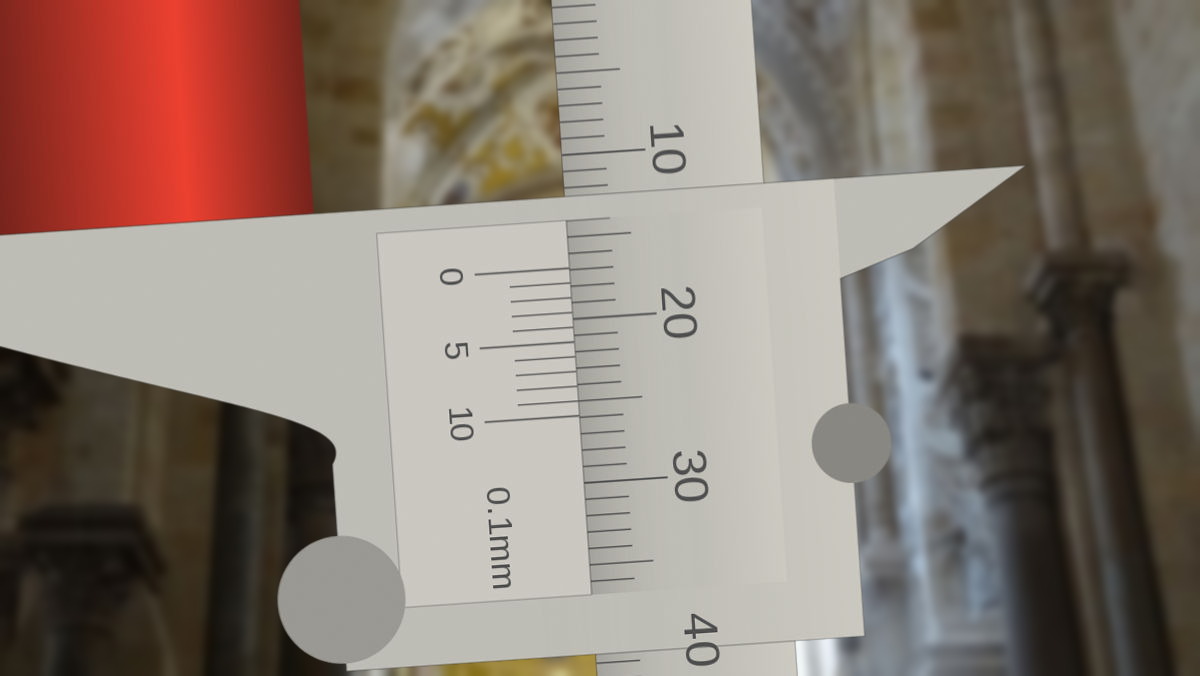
16.9; mm
